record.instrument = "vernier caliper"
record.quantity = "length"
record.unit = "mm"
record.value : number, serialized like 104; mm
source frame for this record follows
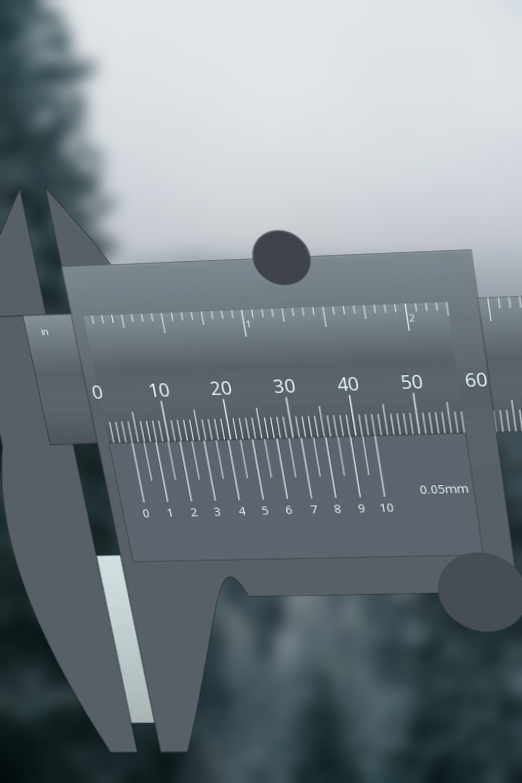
4.0; mm
